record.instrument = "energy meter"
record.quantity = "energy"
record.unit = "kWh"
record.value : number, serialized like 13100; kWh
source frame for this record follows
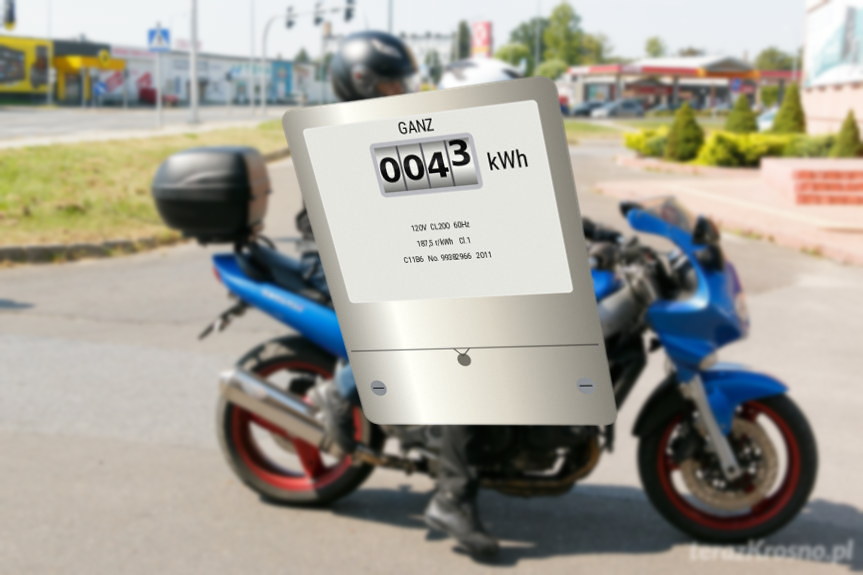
43; kWh
